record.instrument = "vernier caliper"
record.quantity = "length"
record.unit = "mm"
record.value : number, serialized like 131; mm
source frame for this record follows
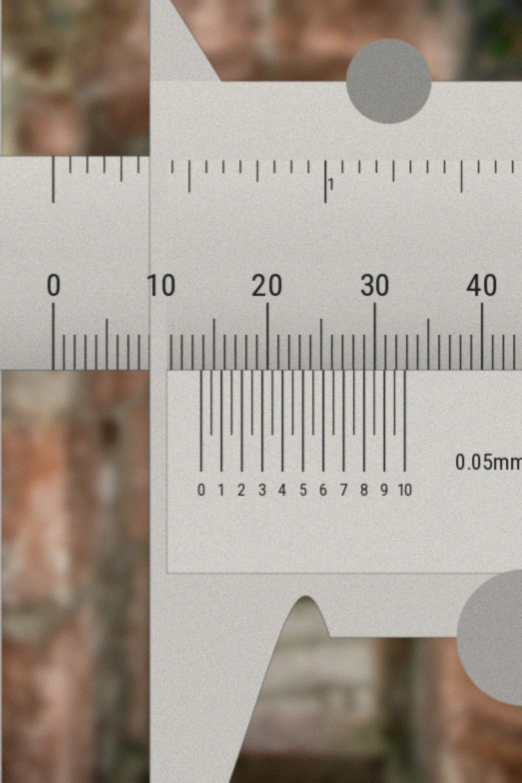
13.8; mm
